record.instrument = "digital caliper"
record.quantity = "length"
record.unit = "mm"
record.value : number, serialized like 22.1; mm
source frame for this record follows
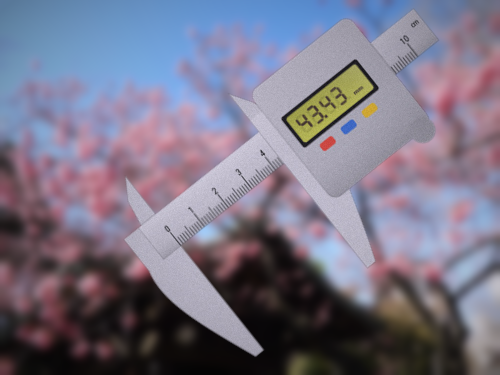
43.43; mm
